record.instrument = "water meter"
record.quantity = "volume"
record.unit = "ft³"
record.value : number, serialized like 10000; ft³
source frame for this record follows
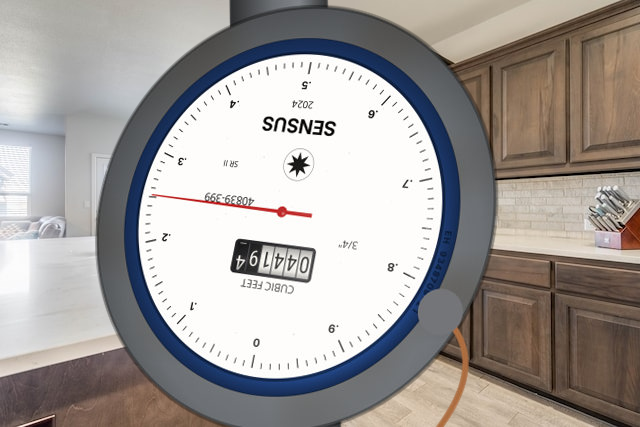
44194.25; ft³
